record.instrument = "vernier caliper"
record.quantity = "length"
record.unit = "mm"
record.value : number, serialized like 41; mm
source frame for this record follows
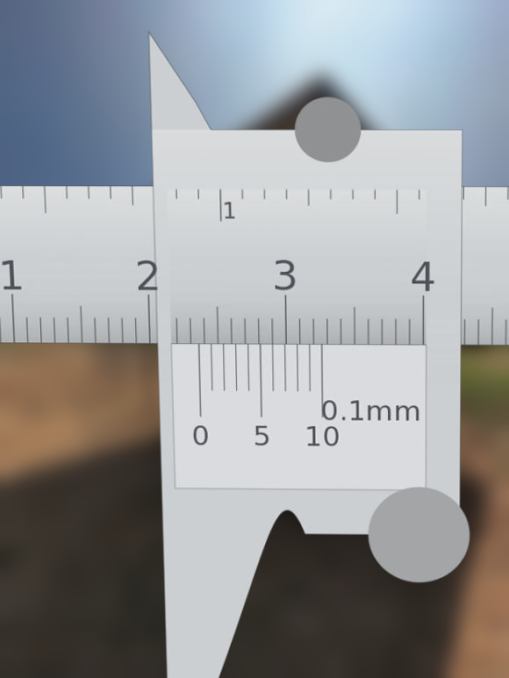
23.6; mm
